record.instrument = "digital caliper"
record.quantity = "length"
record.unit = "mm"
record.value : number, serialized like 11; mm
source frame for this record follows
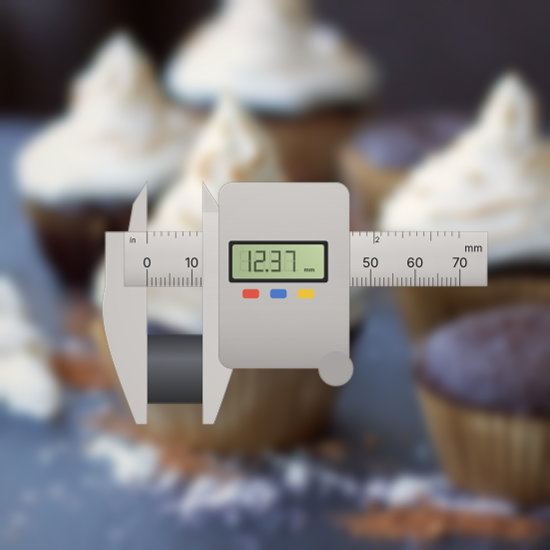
12.37; mm
